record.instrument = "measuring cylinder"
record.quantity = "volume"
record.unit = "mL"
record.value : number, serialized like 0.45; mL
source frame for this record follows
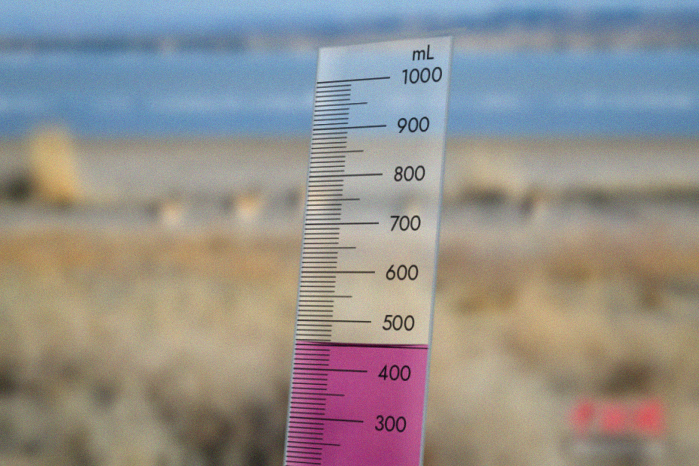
450; mL
